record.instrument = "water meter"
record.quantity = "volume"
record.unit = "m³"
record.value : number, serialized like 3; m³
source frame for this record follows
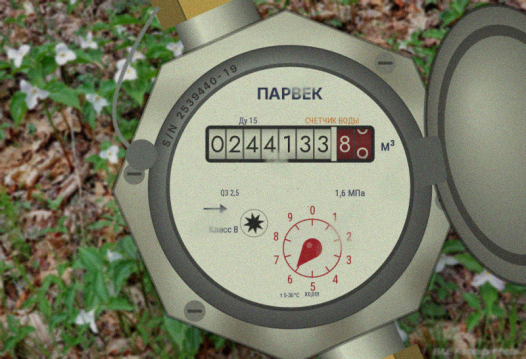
244133.886; m³
